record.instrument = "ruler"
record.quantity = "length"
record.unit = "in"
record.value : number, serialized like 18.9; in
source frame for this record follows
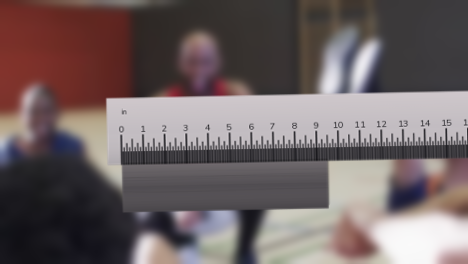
9.5; in
